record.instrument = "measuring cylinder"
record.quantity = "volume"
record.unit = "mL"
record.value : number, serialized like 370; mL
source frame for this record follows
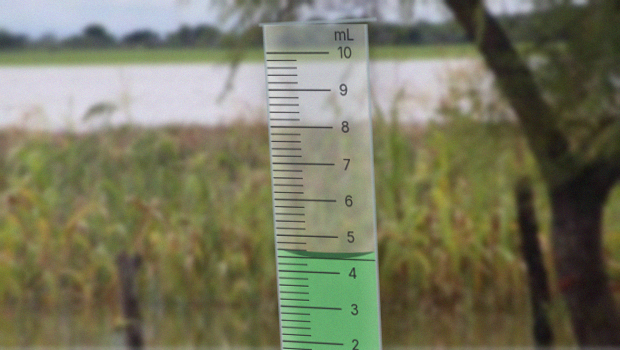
4.4; mL
